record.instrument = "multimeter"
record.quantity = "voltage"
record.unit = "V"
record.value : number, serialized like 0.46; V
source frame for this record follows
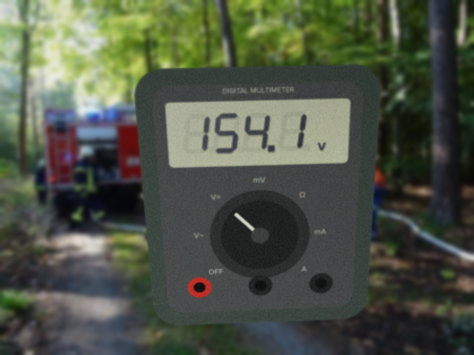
154.1; V
